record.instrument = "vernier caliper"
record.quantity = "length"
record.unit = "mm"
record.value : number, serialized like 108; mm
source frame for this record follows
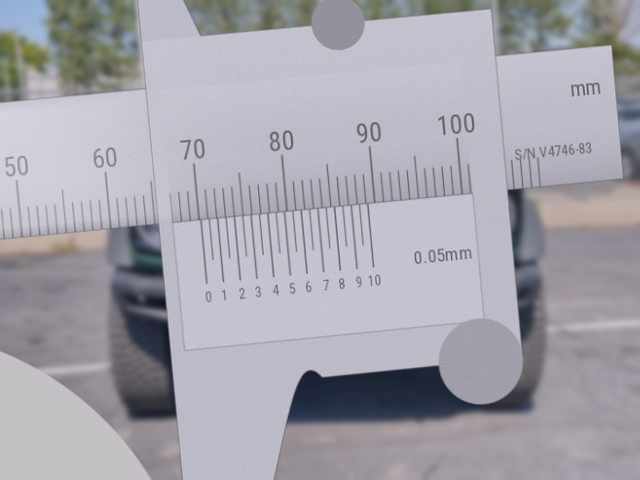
70.2; mm
